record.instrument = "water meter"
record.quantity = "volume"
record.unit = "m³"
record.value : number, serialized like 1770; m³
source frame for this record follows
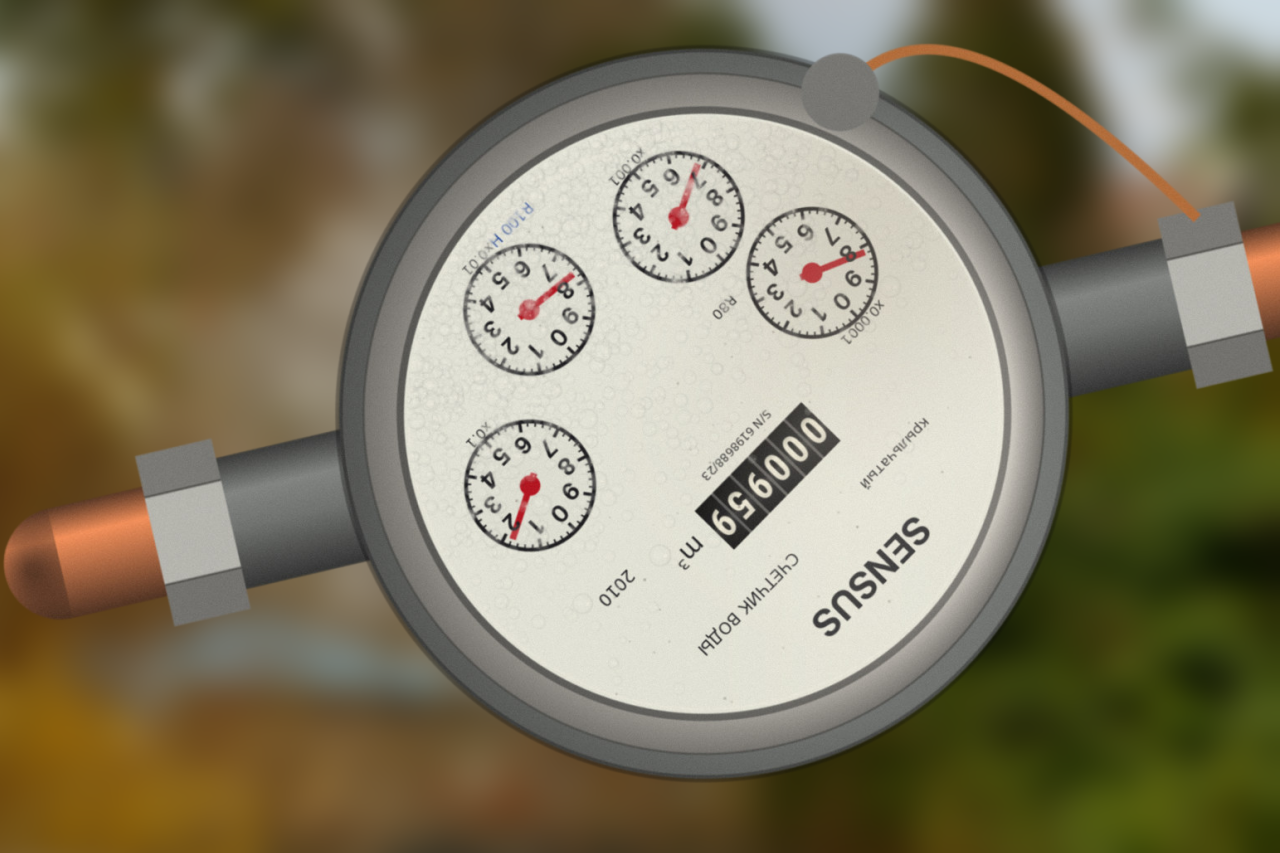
959.1768; m³
